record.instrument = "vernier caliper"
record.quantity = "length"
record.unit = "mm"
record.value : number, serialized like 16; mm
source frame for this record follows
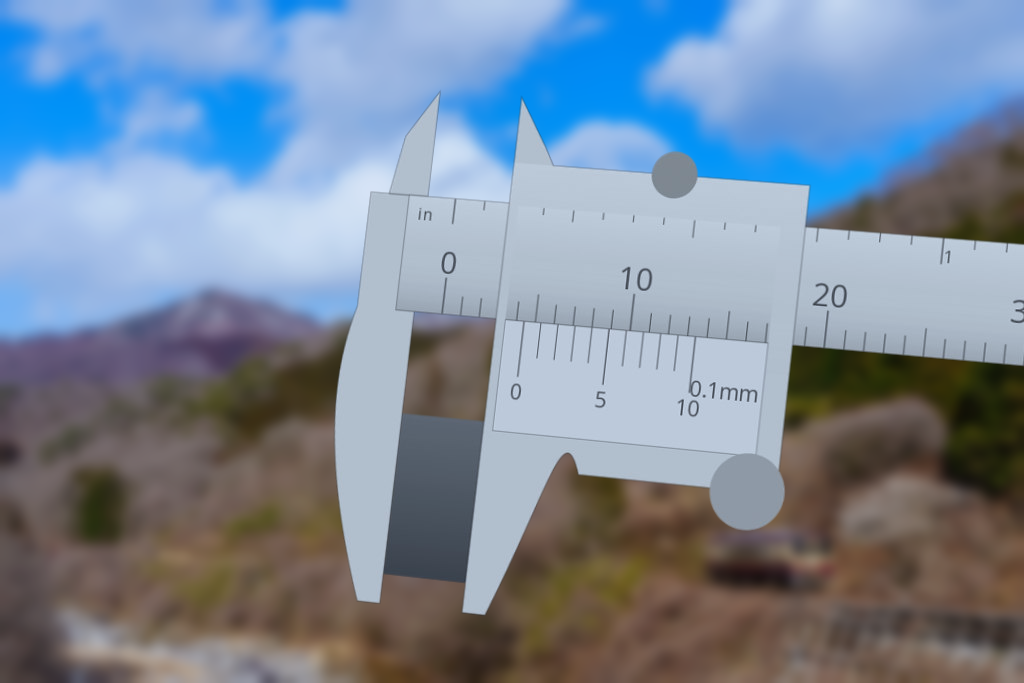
4.4; mm
